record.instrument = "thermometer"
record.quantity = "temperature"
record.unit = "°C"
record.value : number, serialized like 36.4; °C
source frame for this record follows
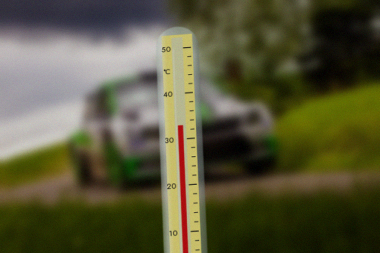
33; °C
